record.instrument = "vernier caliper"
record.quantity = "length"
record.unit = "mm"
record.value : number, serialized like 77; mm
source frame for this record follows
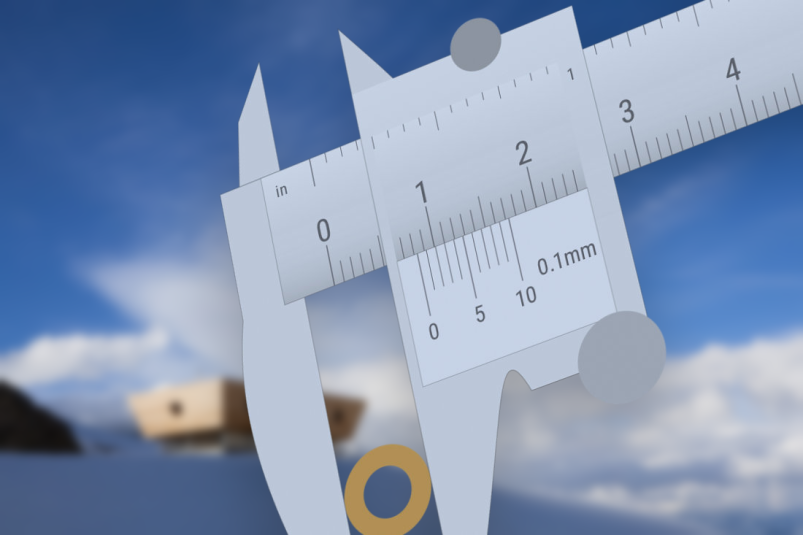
8.3; mm
